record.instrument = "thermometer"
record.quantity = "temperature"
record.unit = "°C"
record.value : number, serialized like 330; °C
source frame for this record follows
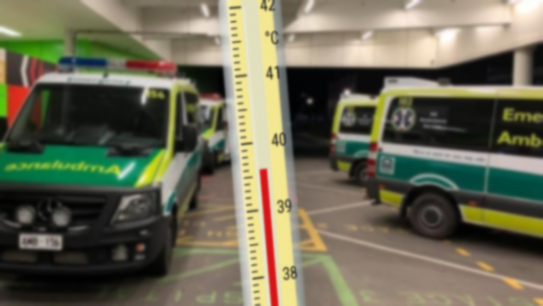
39.6; °C
